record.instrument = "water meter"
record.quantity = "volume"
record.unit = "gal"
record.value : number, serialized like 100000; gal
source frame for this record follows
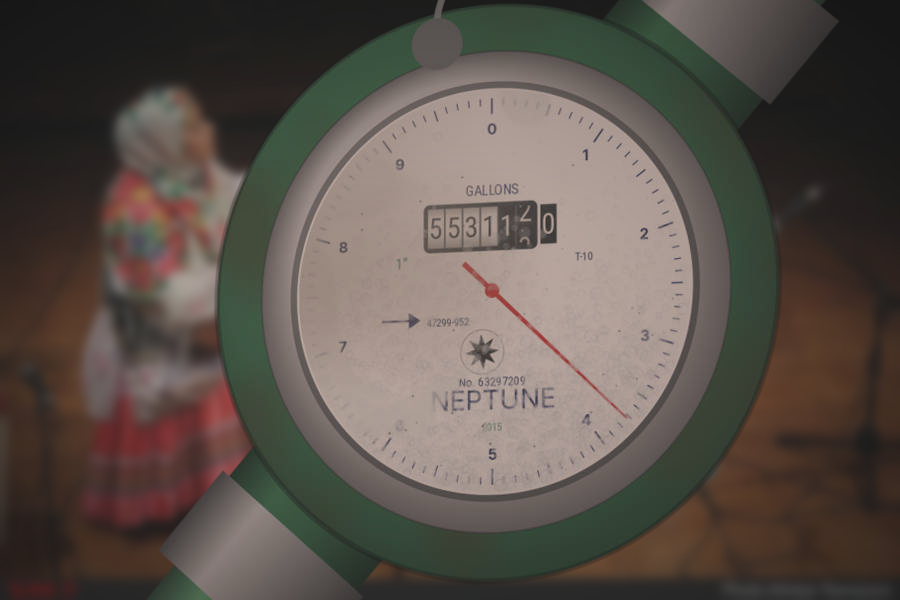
5531123.7; gal
